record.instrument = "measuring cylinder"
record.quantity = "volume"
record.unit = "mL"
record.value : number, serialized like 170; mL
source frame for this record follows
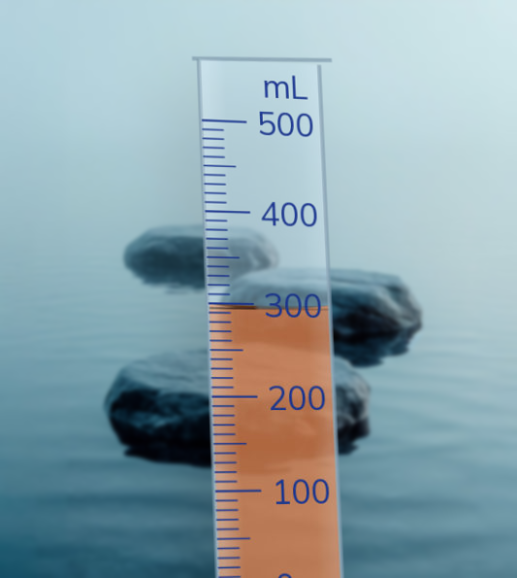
295; mL
